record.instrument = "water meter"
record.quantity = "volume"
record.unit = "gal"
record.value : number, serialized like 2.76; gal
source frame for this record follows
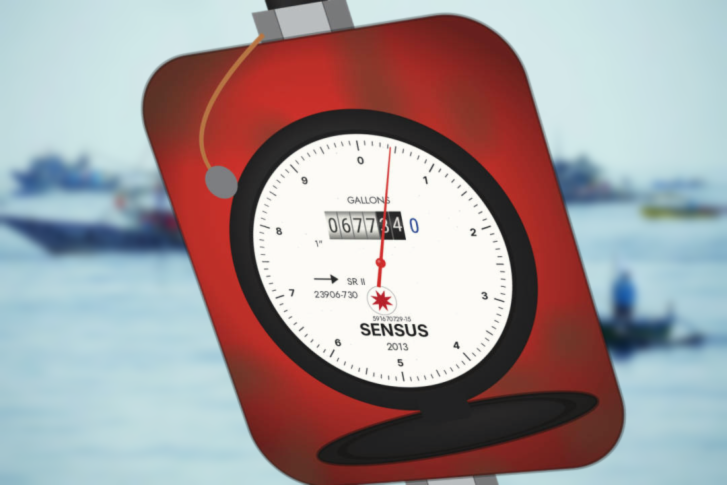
677340.4; gal
